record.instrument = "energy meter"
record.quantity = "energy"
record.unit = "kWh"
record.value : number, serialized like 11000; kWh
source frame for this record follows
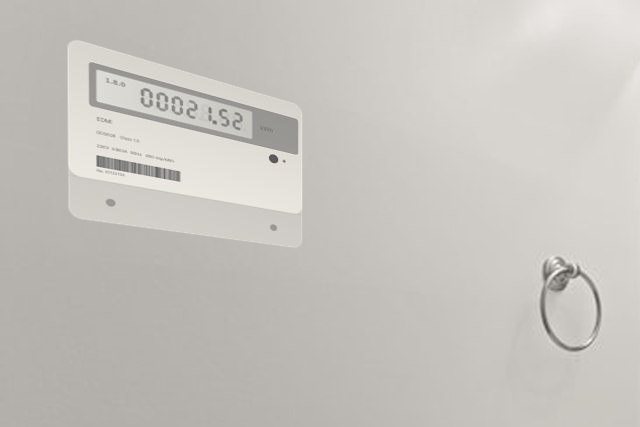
21.52; kWh
